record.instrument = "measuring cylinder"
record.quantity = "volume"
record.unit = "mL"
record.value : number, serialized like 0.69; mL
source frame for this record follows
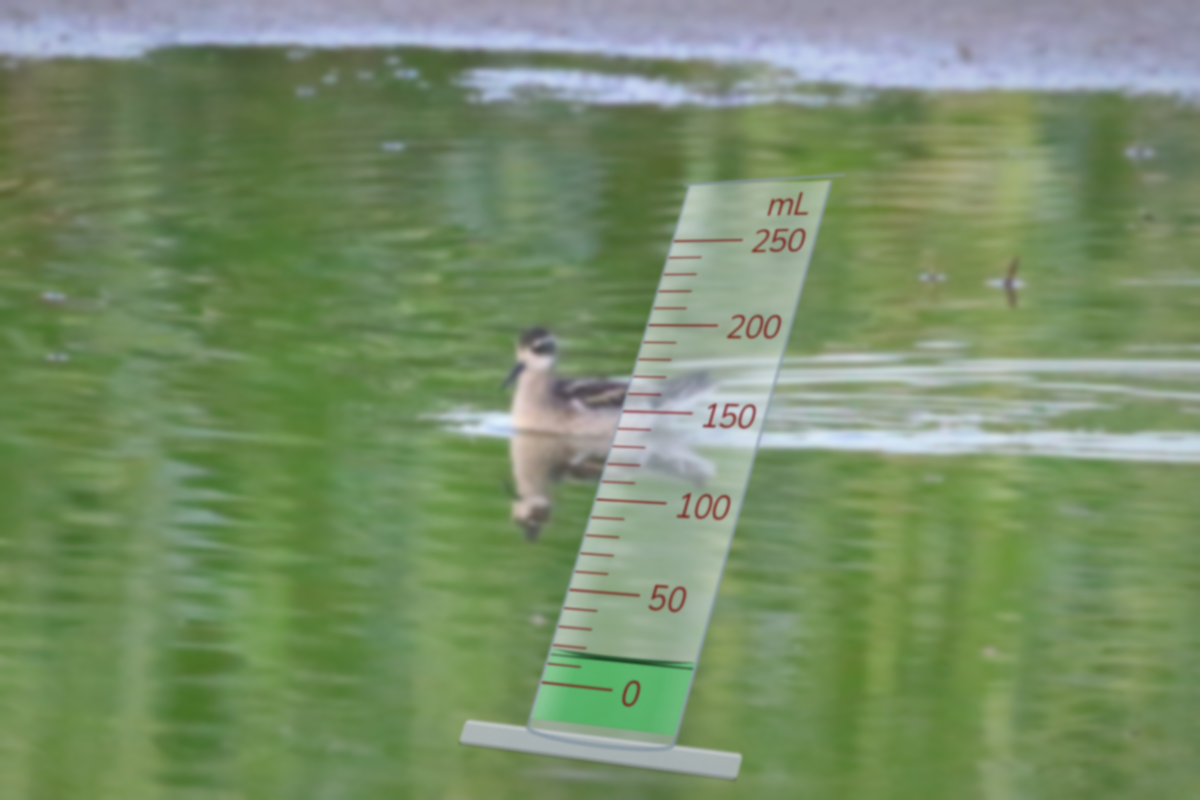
15; mL
